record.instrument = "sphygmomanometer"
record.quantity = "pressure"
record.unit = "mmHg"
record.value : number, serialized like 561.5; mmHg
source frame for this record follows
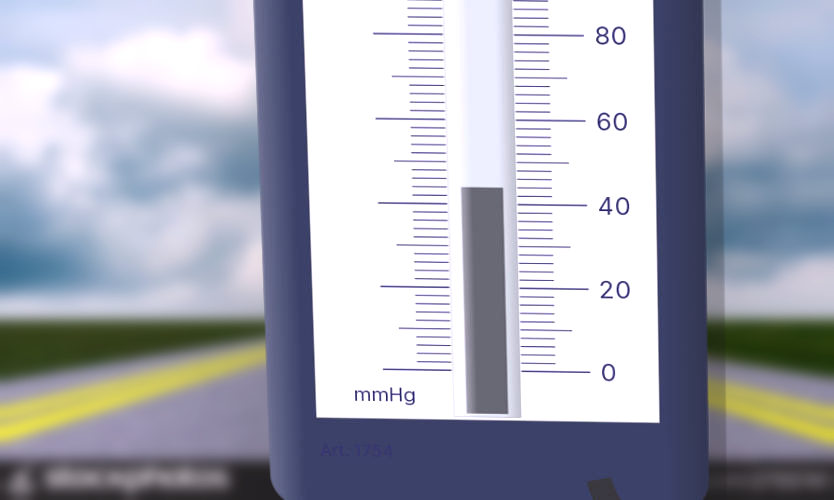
44; mmHg
